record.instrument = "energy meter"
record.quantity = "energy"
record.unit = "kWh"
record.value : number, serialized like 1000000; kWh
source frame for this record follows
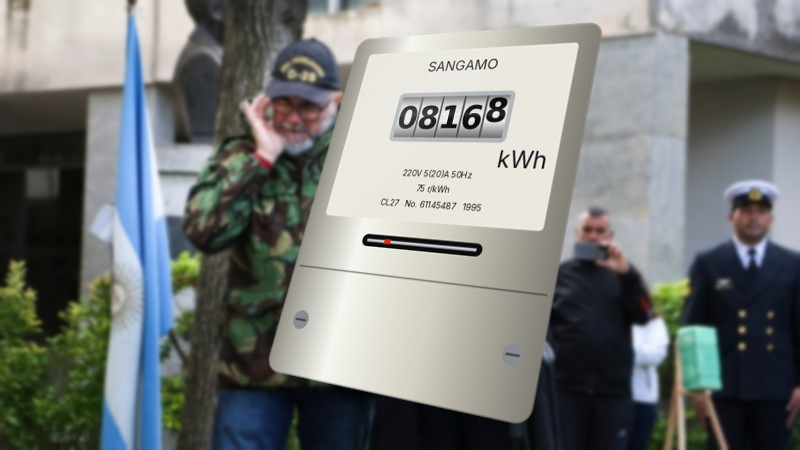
8168; kWh
